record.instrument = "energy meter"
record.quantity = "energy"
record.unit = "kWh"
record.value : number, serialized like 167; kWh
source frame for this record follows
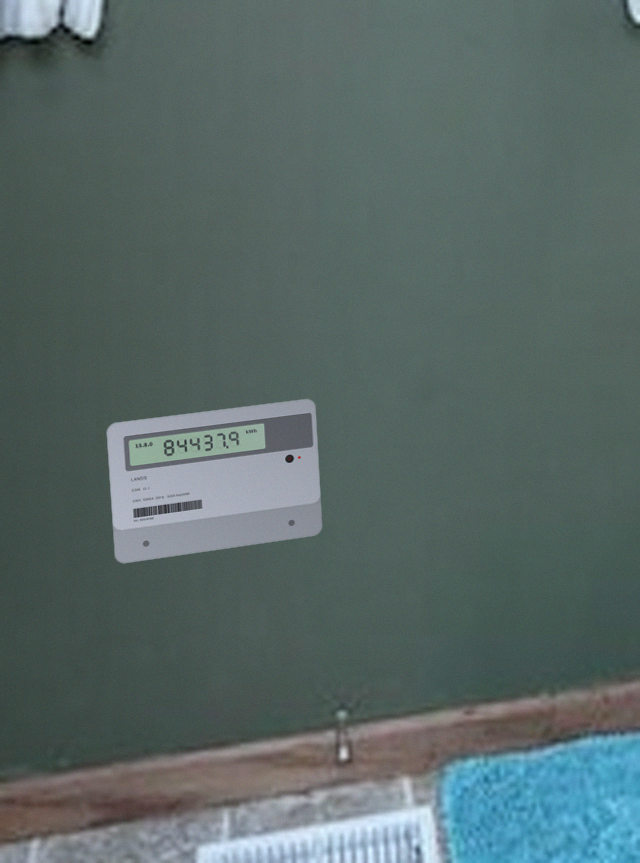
84437.9; kWh
